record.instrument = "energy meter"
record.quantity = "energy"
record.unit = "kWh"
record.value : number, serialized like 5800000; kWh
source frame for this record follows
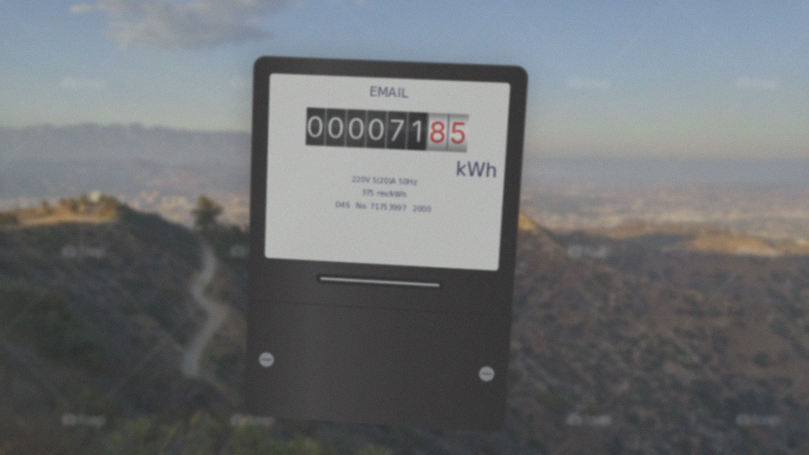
71.85; kWh
